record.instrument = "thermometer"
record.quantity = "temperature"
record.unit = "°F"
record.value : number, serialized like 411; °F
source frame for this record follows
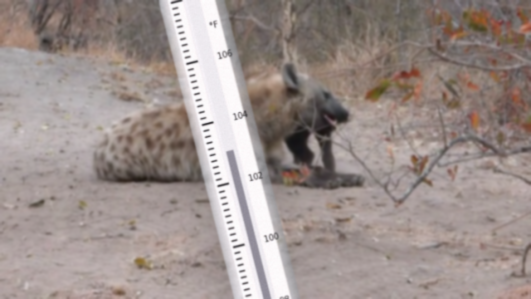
103; °F
